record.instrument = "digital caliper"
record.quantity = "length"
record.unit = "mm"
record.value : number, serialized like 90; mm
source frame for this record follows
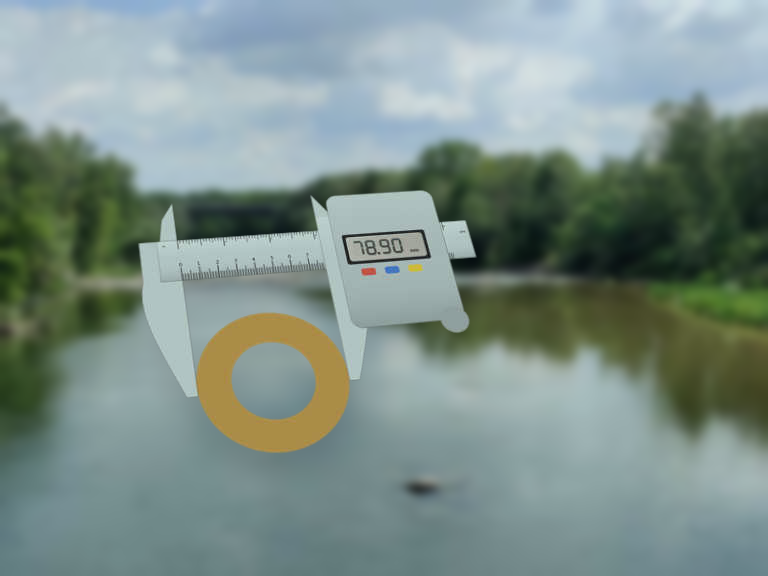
78.90; mm
